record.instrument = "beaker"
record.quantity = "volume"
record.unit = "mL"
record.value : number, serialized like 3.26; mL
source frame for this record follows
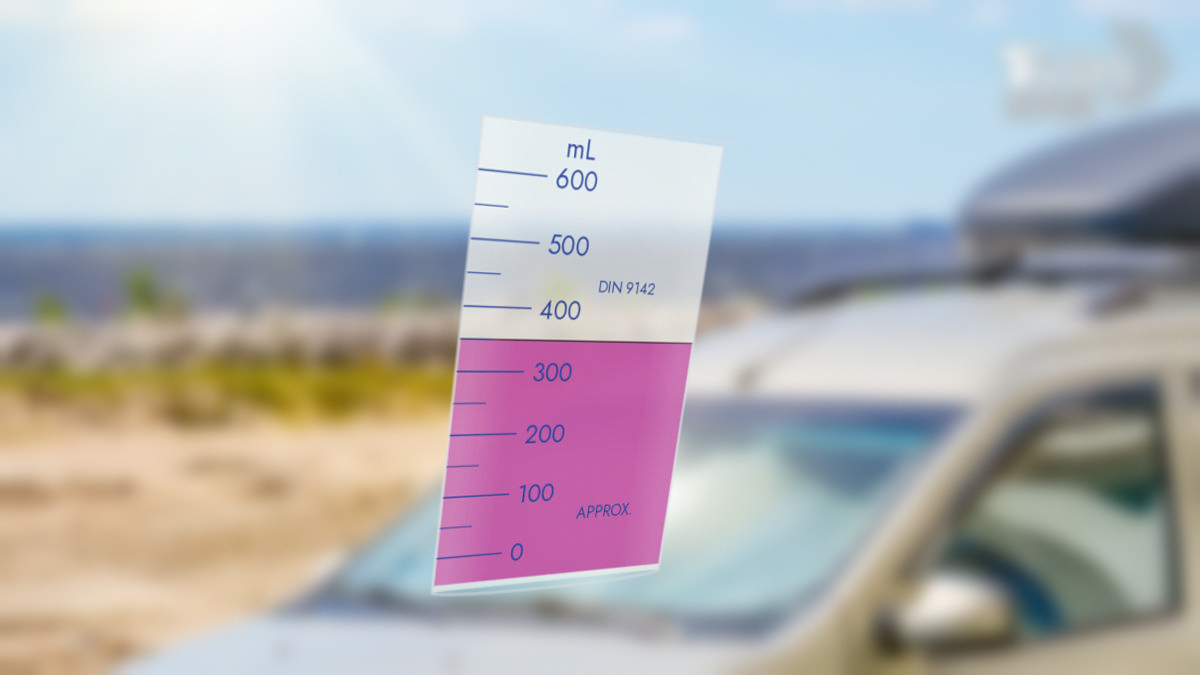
350; mL
